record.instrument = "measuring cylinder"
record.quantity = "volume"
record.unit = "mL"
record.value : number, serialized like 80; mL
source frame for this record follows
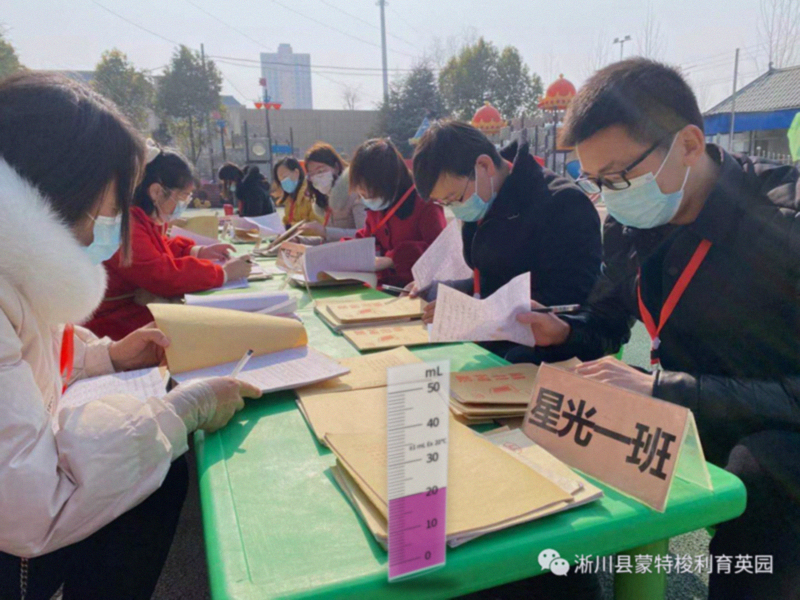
20; mL
